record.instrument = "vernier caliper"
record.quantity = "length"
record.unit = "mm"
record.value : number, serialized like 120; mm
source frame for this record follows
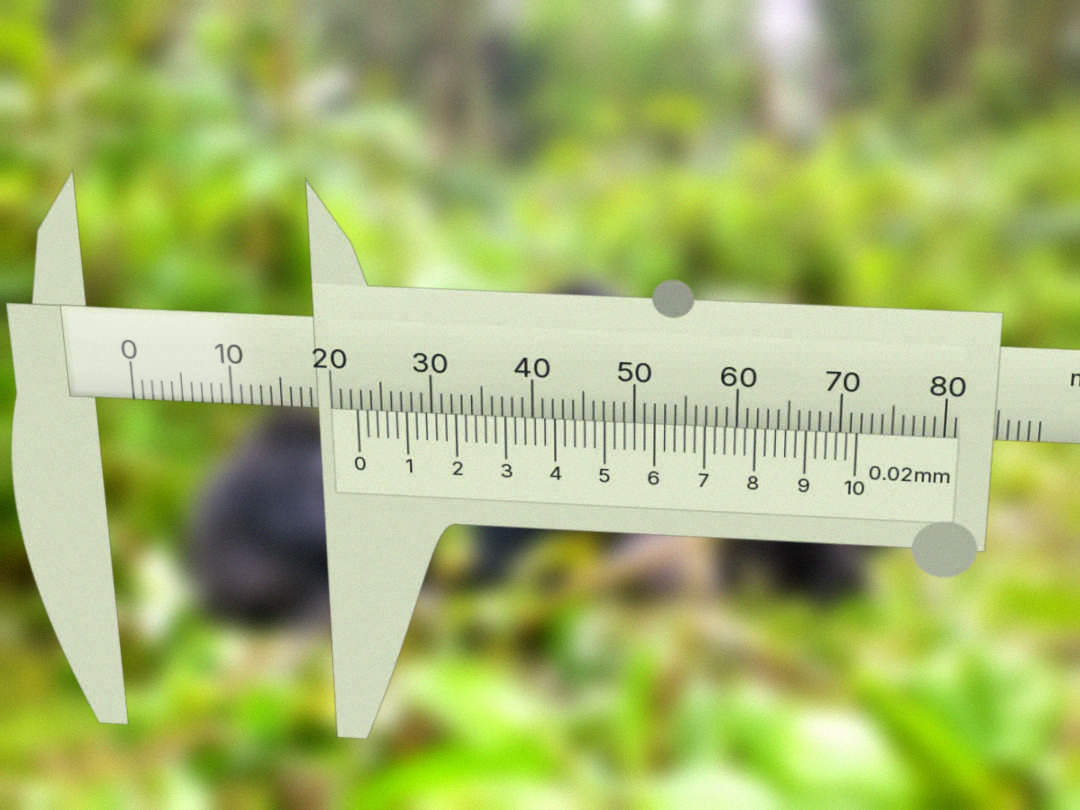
22.6; mm
